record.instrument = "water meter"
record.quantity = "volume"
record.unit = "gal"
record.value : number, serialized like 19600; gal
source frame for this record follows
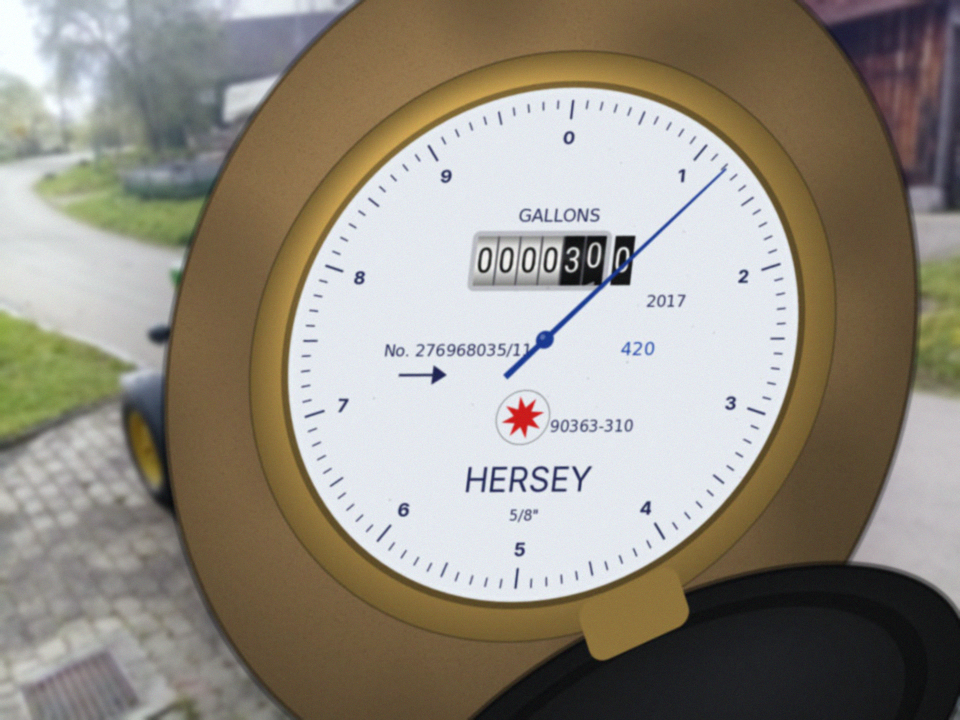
301.2; gal
